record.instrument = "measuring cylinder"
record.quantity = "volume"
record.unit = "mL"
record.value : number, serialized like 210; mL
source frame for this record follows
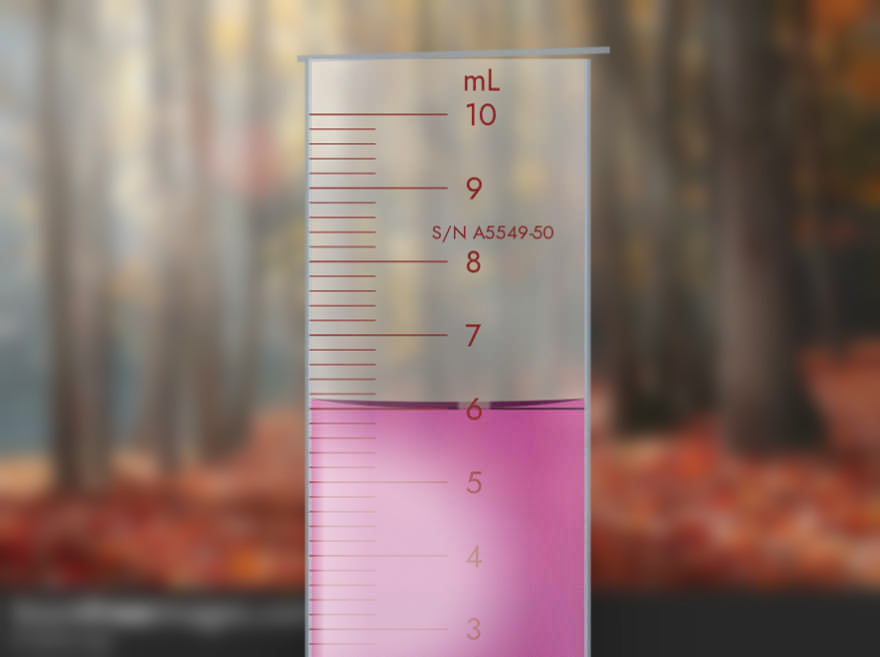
6; mL
